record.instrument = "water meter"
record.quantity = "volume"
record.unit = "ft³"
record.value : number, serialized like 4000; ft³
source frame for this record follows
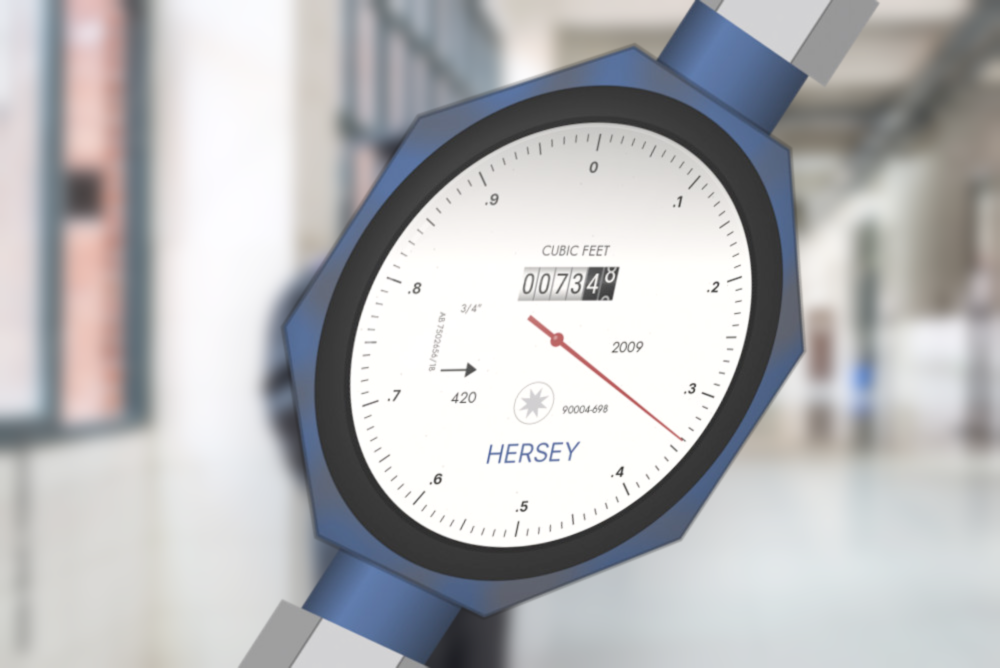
7348.34; ft³
